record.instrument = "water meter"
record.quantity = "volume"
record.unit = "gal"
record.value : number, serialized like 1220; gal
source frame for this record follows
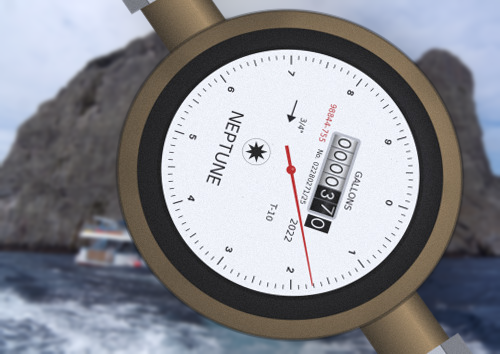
371.7; gal
